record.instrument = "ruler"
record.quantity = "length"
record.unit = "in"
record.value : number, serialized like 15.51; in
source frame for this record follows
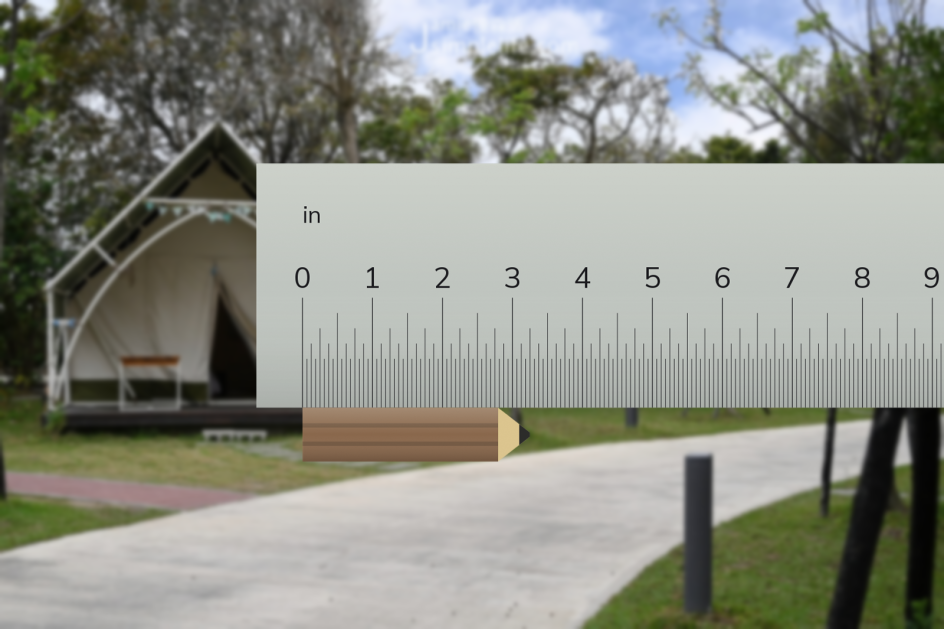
3.25; in
